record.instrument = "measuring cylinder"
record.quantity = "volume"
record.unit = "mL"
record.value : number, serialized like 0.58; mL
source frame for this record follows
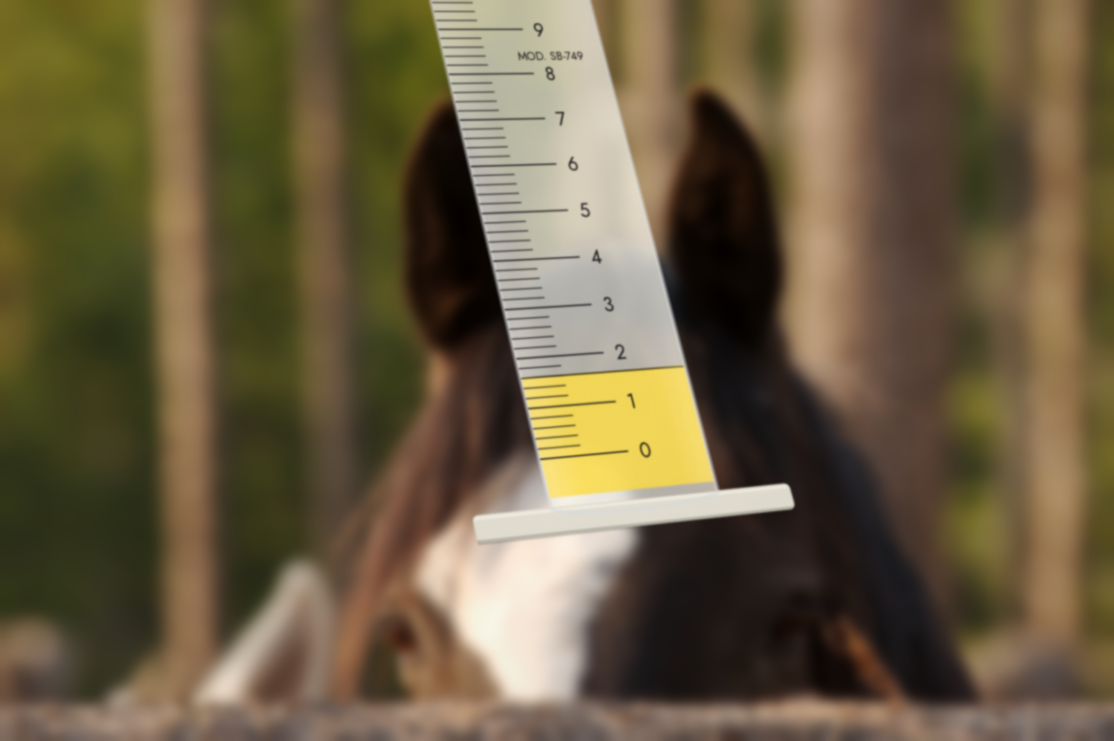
1.6; mL
